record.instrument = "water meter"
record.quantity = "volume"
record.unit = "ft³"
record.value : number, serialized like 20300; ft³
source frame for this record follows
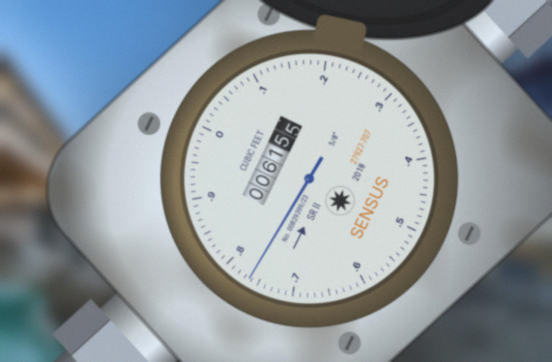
6154.76; ft³
